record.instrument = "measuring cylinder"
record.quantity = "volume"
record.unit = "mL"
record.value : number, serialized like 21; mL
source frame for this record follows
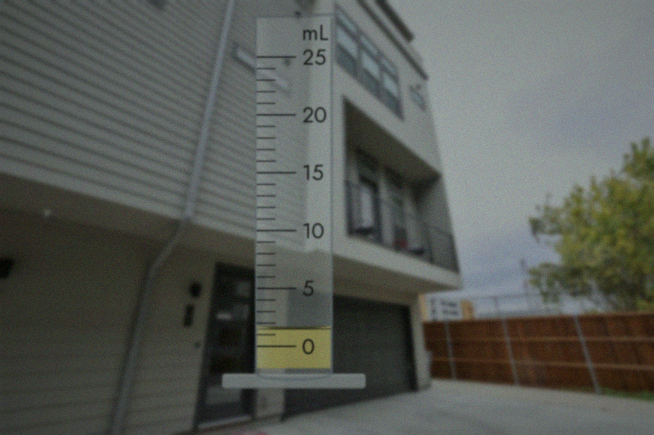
1.5; mL
